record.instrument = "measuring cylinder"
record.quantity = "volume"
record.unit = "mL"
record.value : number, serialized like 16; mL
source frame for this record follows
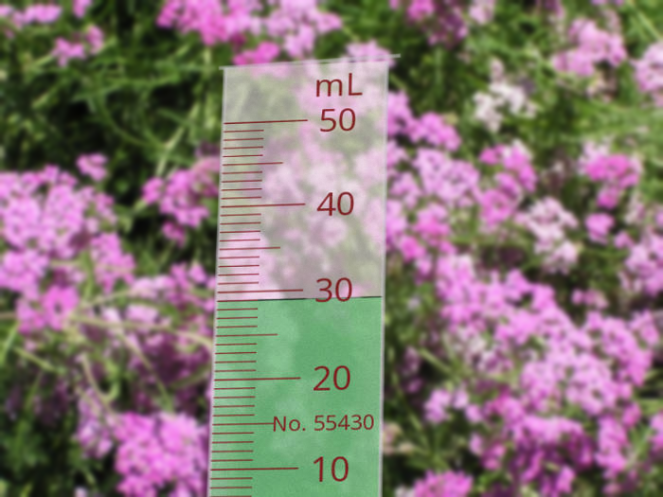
29; mL
